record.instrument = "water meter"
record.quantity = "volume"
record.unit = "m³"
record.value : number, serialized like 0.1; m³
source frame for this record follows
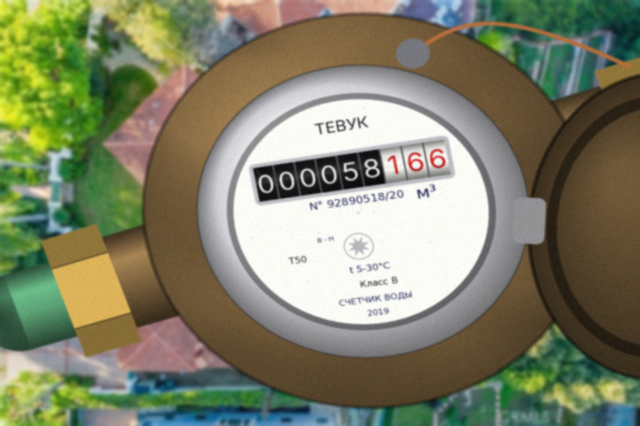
58.166; m³
